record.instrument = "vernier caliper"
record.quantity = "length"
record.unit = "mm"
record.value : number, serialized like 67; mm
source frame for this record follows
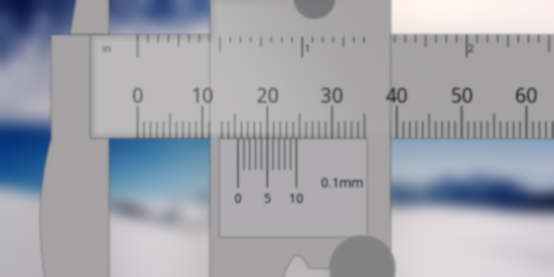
15.5; mm
